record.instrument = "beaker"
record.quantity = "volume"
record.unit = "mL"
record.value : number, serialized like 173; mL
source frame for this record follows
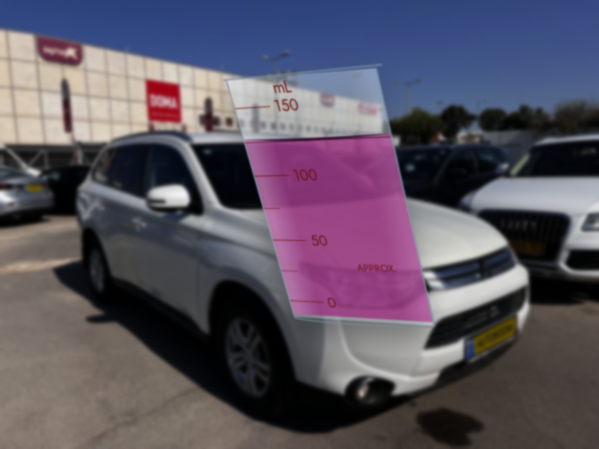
125; mL
